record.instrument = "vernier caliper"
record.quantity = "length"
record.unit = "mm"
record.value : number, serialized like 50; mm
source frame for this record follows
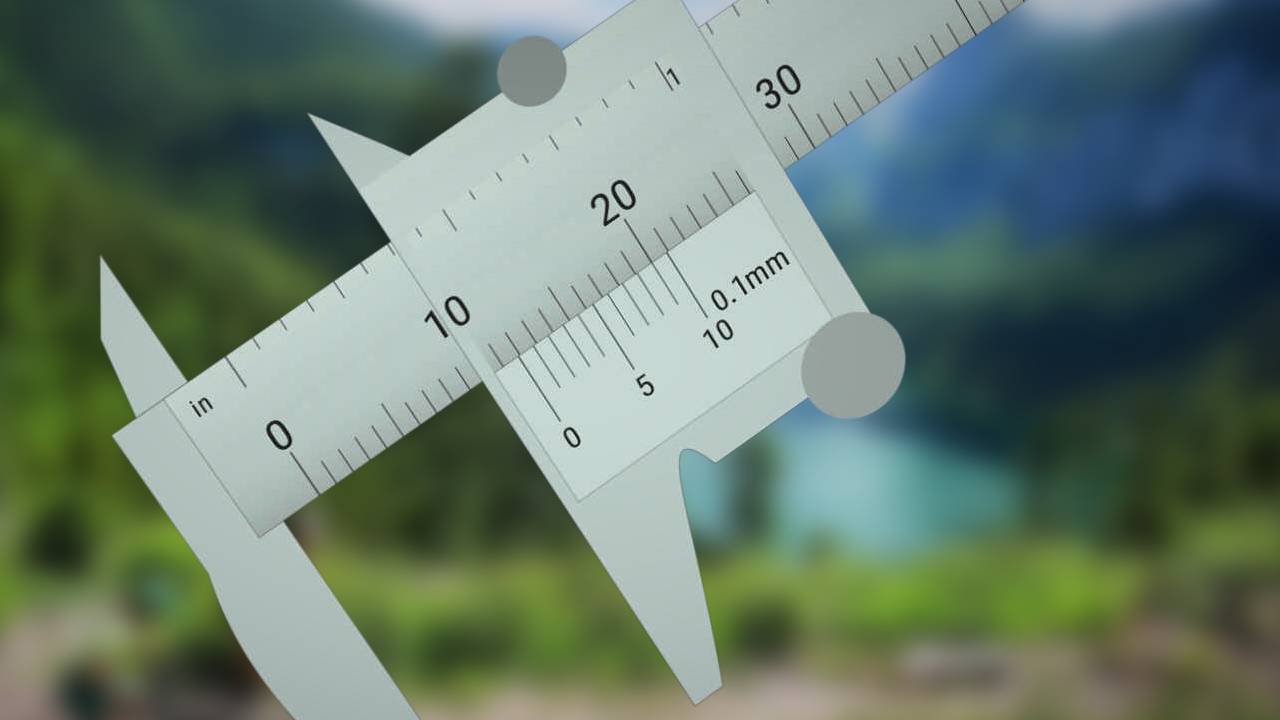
11.9; mm
